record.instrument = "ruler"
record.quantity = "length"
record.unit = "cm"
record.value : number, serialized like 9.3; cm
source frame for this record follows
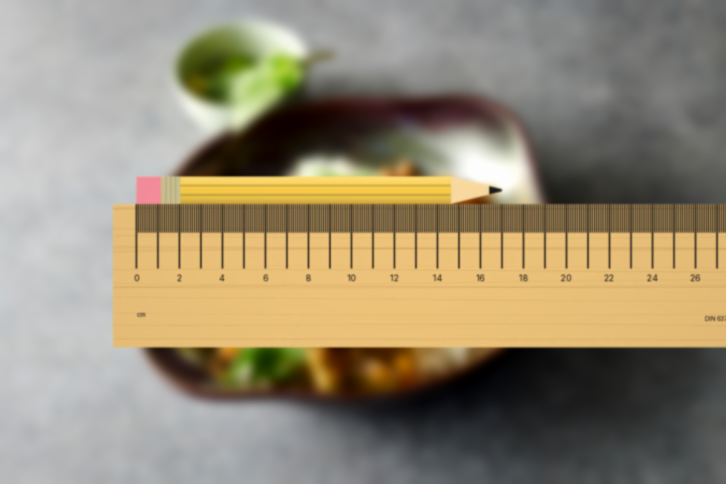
17; cm
